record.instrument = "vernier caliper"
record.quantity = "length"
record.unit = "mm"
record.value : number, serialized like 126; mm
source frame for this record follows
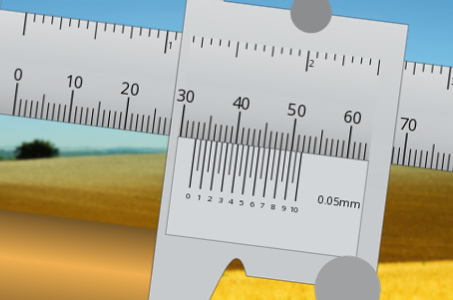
32.8; mm
